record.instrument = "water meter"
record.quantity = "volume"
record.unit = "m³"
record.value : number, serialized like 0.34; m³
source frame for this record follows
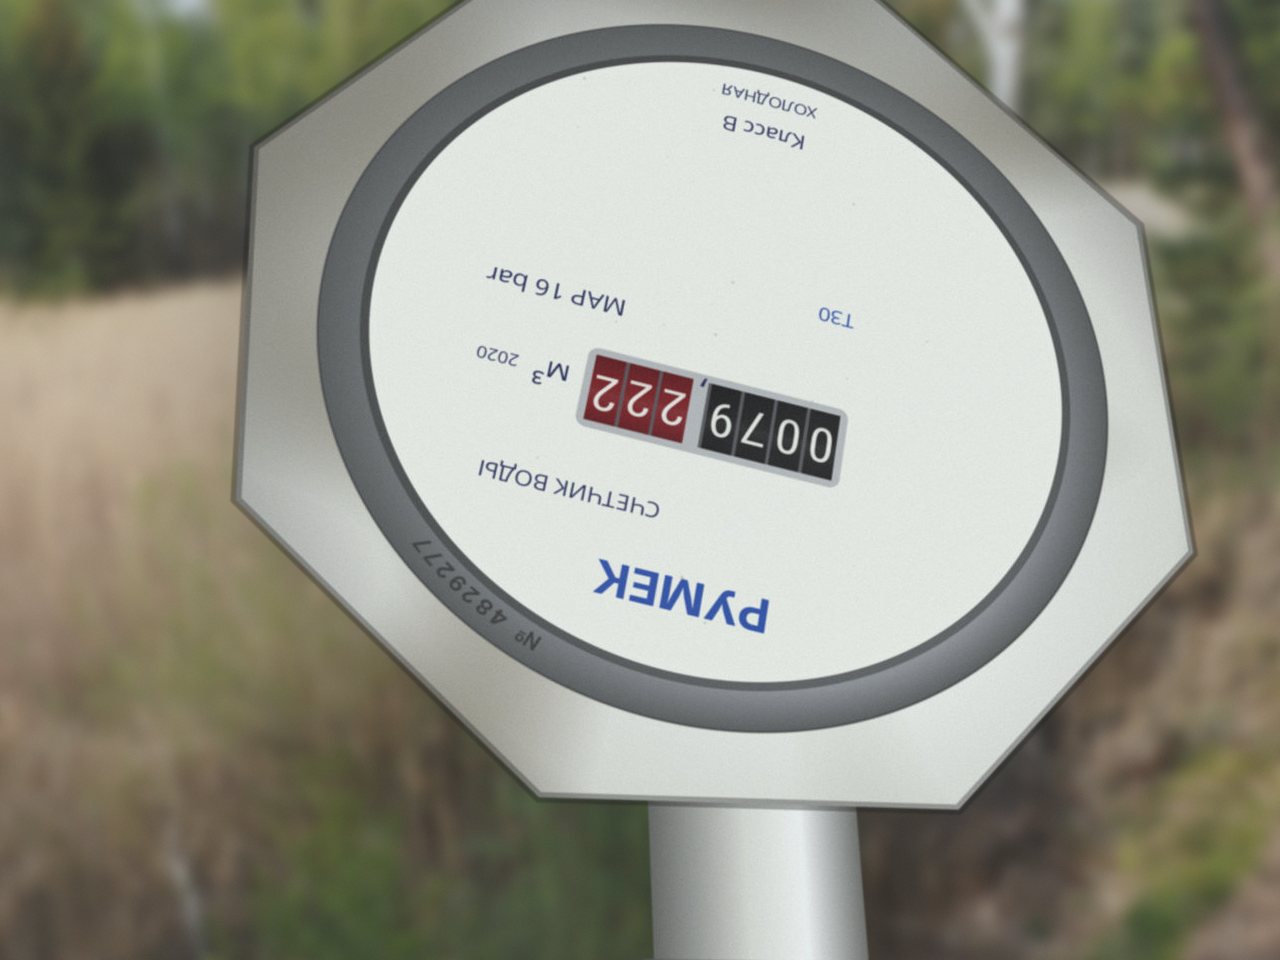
79.222; m³
